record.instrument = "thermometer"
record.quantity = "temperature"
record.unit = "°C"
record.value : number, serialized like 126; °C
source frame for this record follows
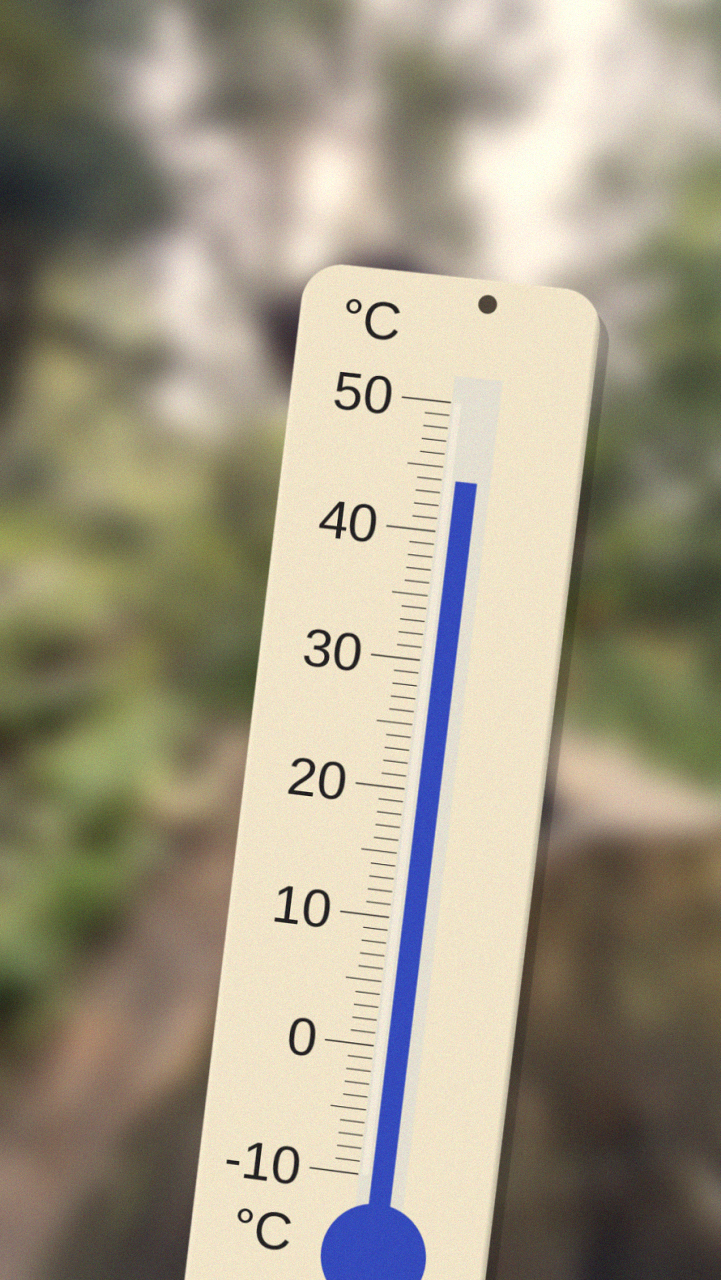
44; °C
